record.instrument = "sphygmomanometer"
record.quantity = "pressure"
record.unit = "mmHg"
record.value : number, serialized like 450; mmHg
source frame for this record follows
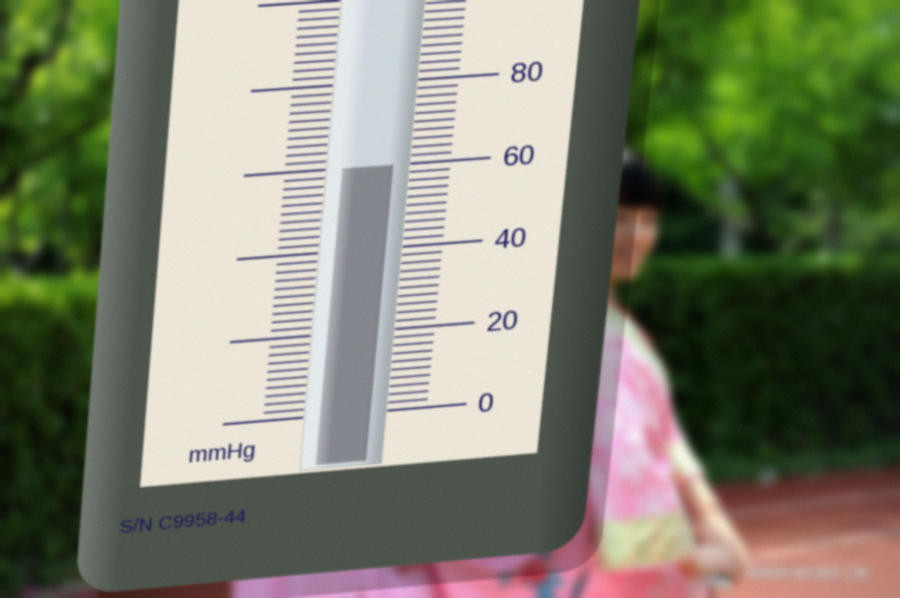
60; mmHg
